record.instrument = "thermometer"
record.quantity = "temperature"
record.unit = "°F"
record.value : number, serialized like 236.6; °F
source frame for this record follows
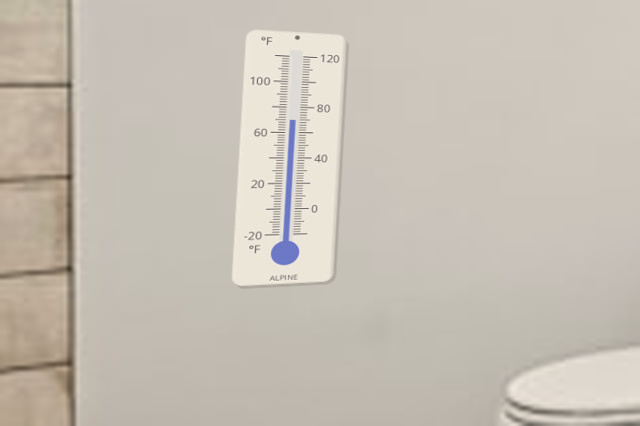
70; °F
